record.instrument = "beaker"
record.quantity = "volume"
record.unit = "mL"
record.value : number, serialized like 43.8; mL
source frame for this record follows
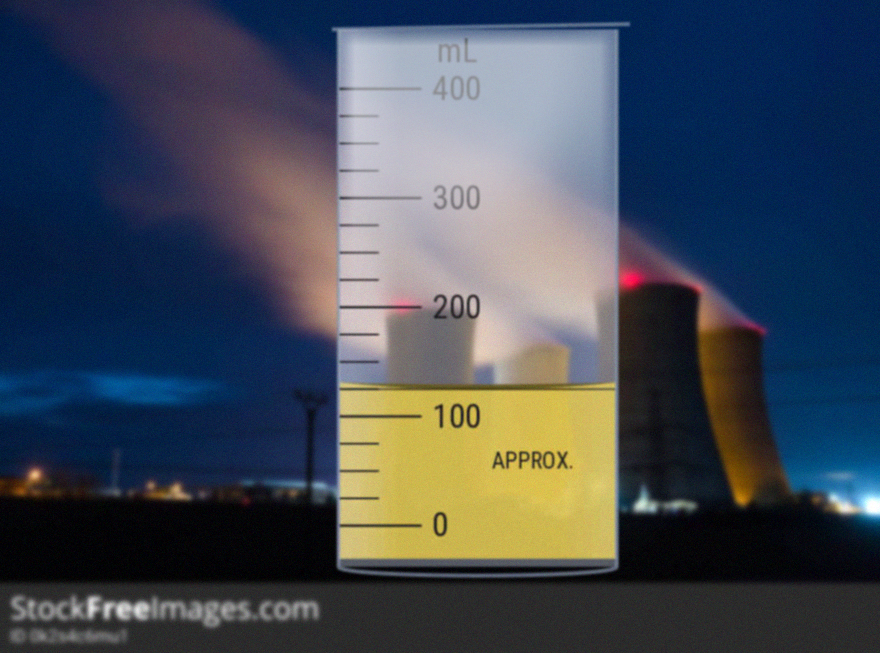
125; mL
